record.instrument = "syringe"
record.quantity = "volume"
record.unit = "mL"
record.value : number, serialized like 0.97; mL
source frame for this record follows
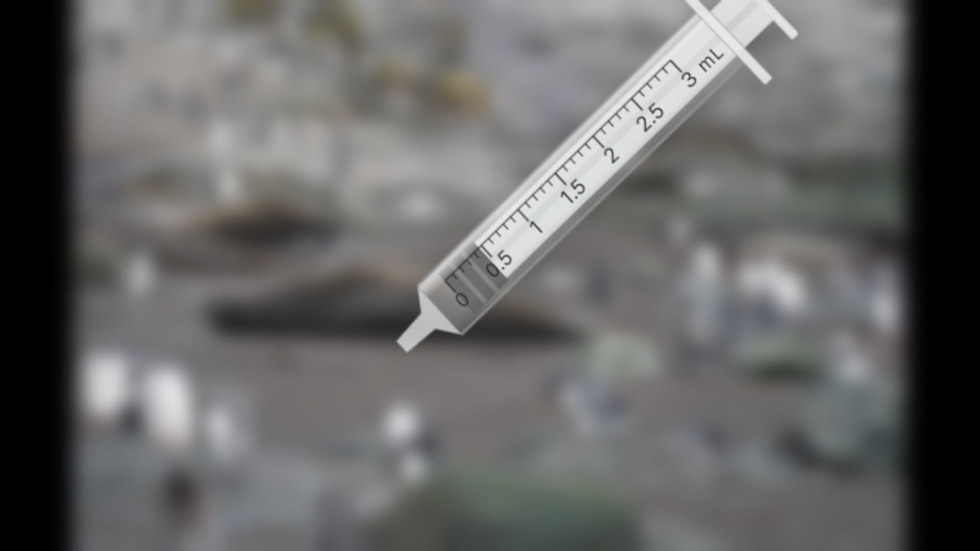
0; mL
